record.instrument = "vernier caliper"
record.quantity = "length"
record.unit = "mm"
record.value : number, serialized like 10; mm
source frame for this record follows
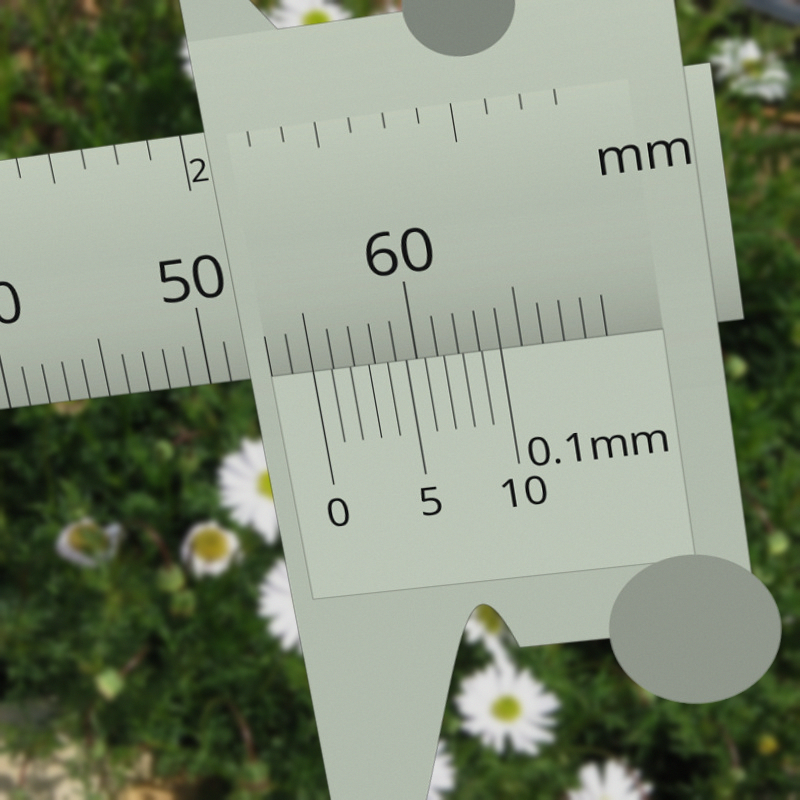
55.0; mm
